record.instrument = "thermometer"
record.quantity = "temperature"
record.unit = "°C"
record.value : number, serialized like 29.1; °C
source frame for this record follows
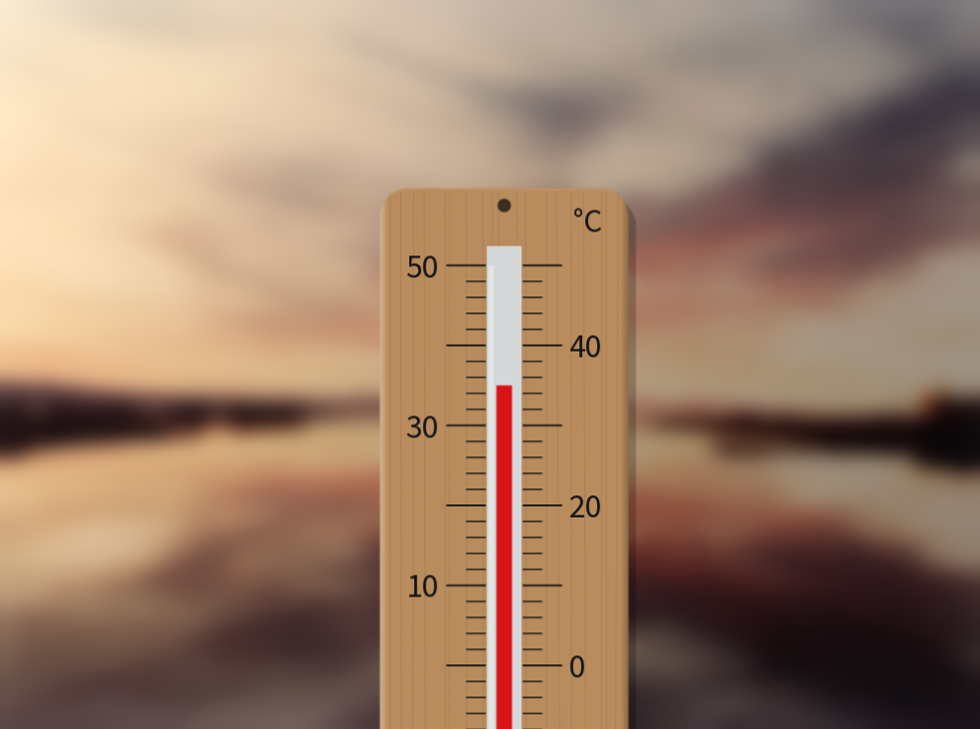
35; °C
